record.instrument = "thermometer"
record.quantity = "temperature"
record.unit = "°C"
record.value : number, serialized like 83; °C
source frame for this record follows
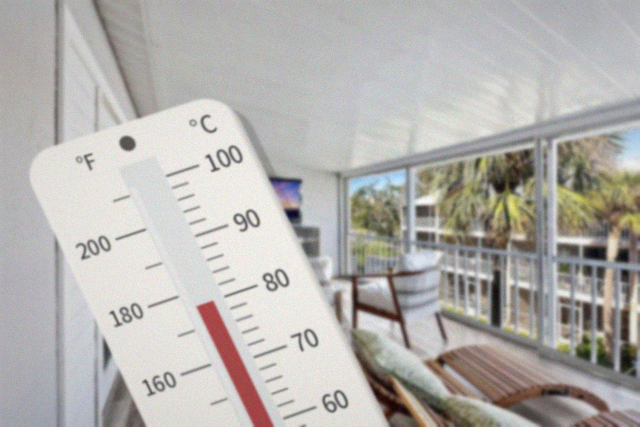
80; °C
